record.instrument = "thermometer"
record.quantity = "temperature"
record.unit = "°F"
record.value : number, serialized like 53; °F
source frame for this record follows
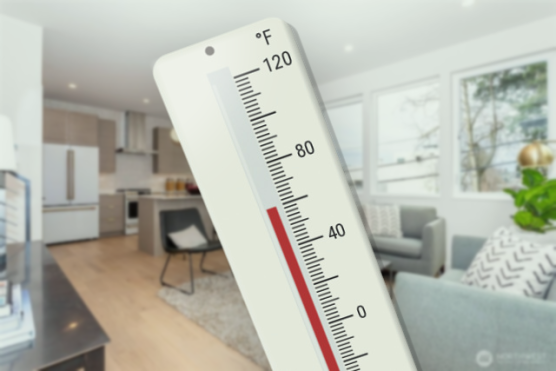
60; °F
